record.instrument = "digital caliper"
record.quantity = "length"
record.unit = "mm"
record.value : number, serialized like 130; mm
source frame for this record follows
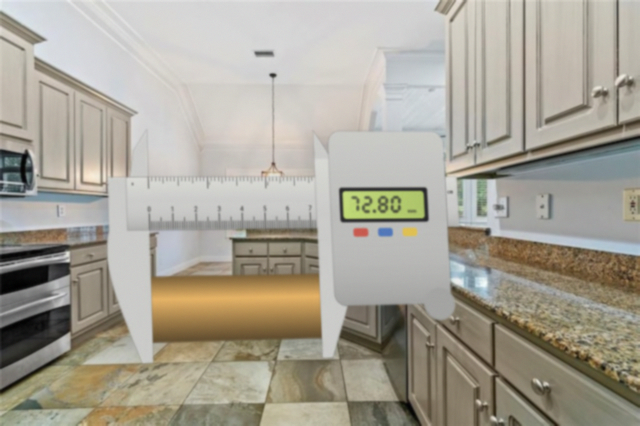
72.80; mm
